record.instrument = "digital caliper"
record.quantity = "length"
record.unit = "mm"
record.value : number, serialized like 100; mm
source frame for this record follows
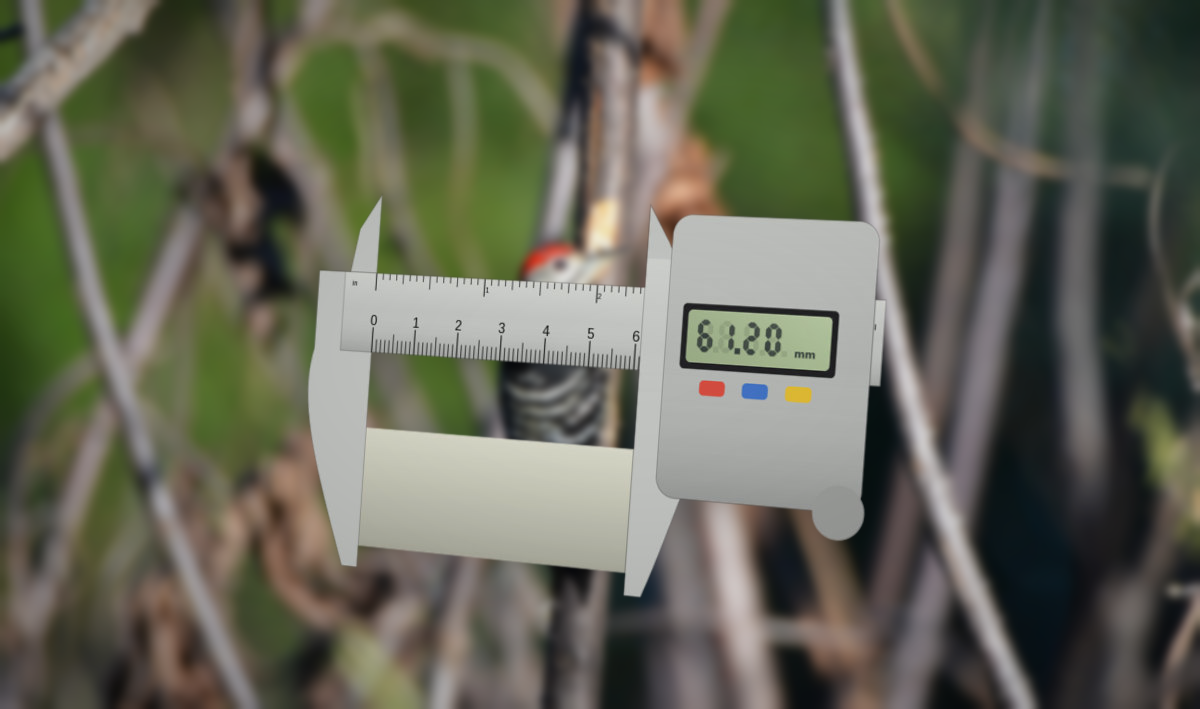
61.20; mm
